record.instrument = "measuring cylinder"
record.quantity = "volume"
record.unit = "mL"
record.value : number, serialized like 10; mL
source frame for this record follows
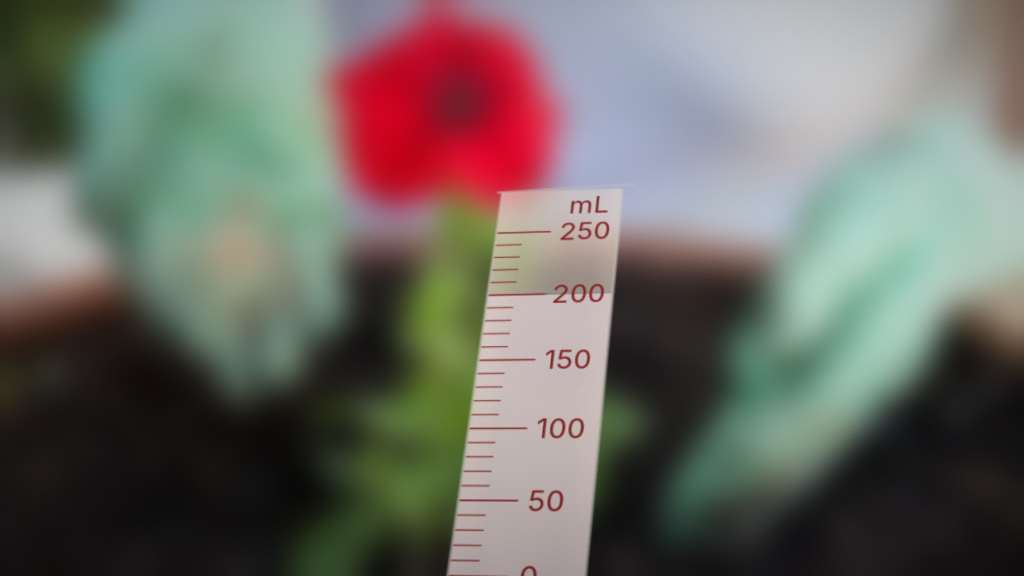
200; mL
